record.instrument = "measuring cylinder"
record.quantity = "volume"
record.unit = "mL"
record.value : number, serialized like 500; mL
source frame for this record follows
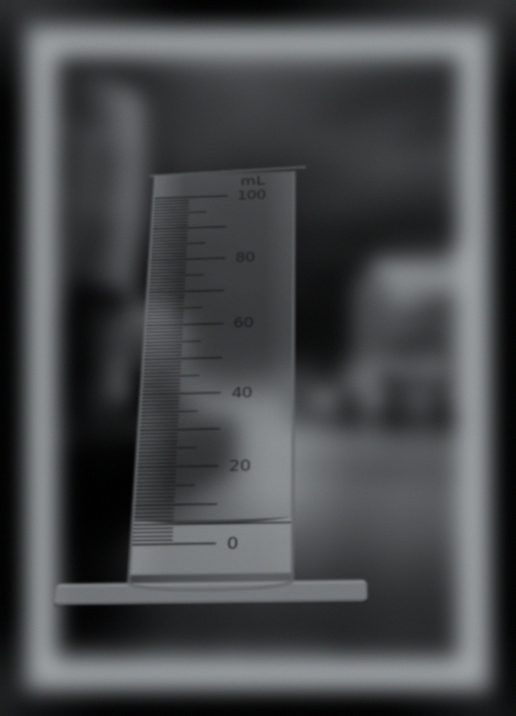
5; mL
